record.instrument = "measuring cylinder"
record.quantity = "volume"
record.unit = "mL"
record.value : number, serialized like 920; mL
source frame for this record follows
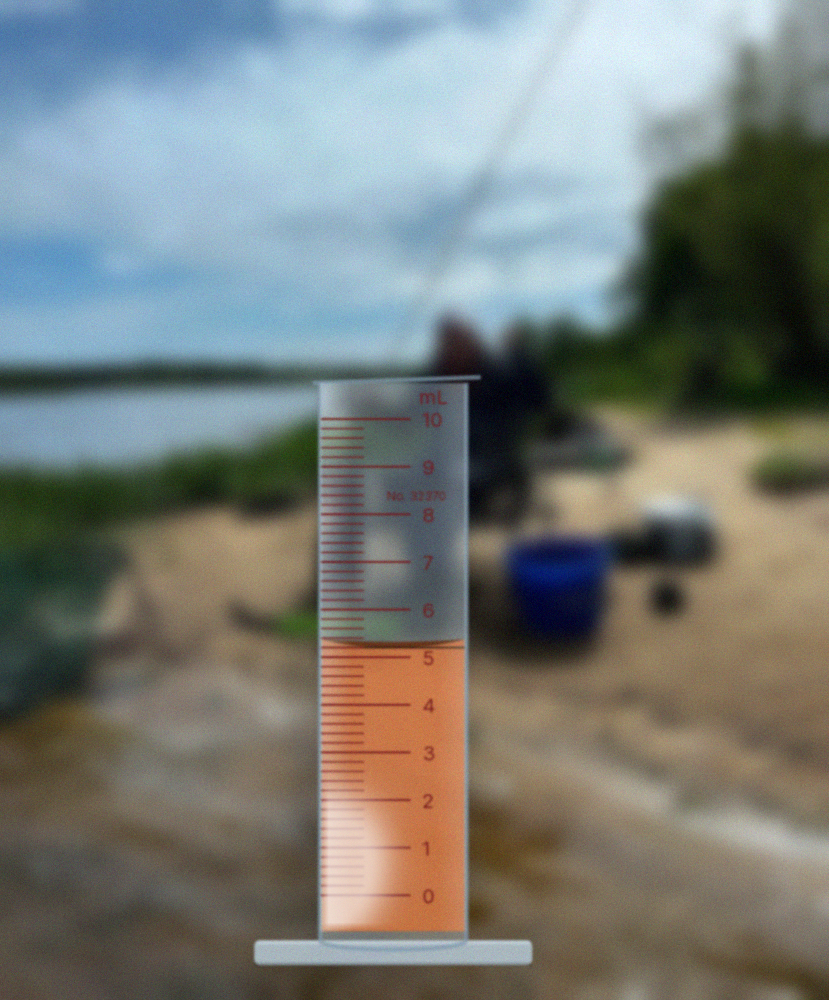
5.2; mL
